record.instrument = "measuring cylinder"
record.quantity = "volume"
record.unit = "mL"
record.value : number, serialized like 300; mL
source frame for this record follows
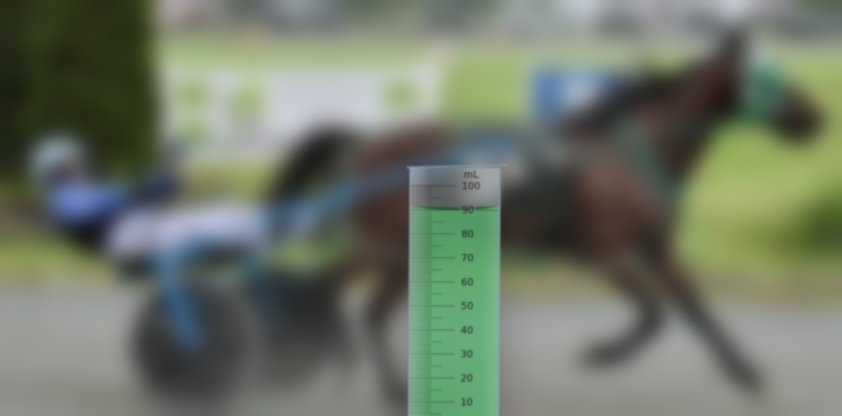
90; mL
